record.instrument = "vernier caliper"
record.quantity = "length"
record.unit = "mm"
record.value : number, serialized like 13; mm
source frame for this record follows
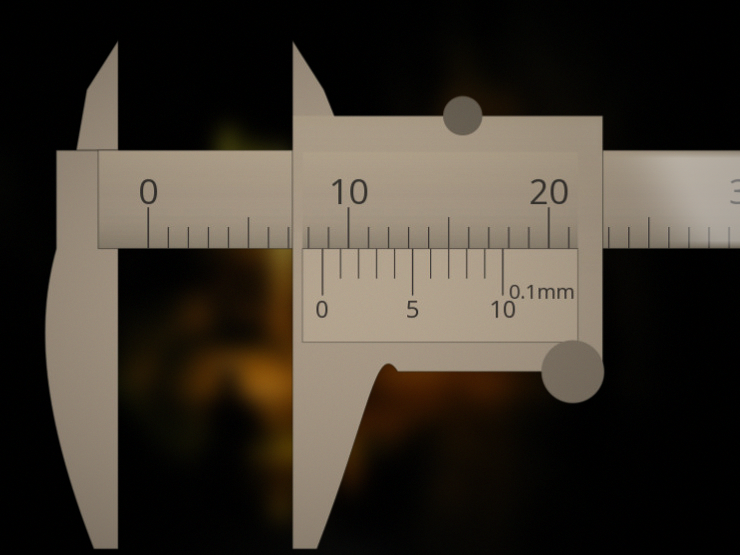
8.7; mm
